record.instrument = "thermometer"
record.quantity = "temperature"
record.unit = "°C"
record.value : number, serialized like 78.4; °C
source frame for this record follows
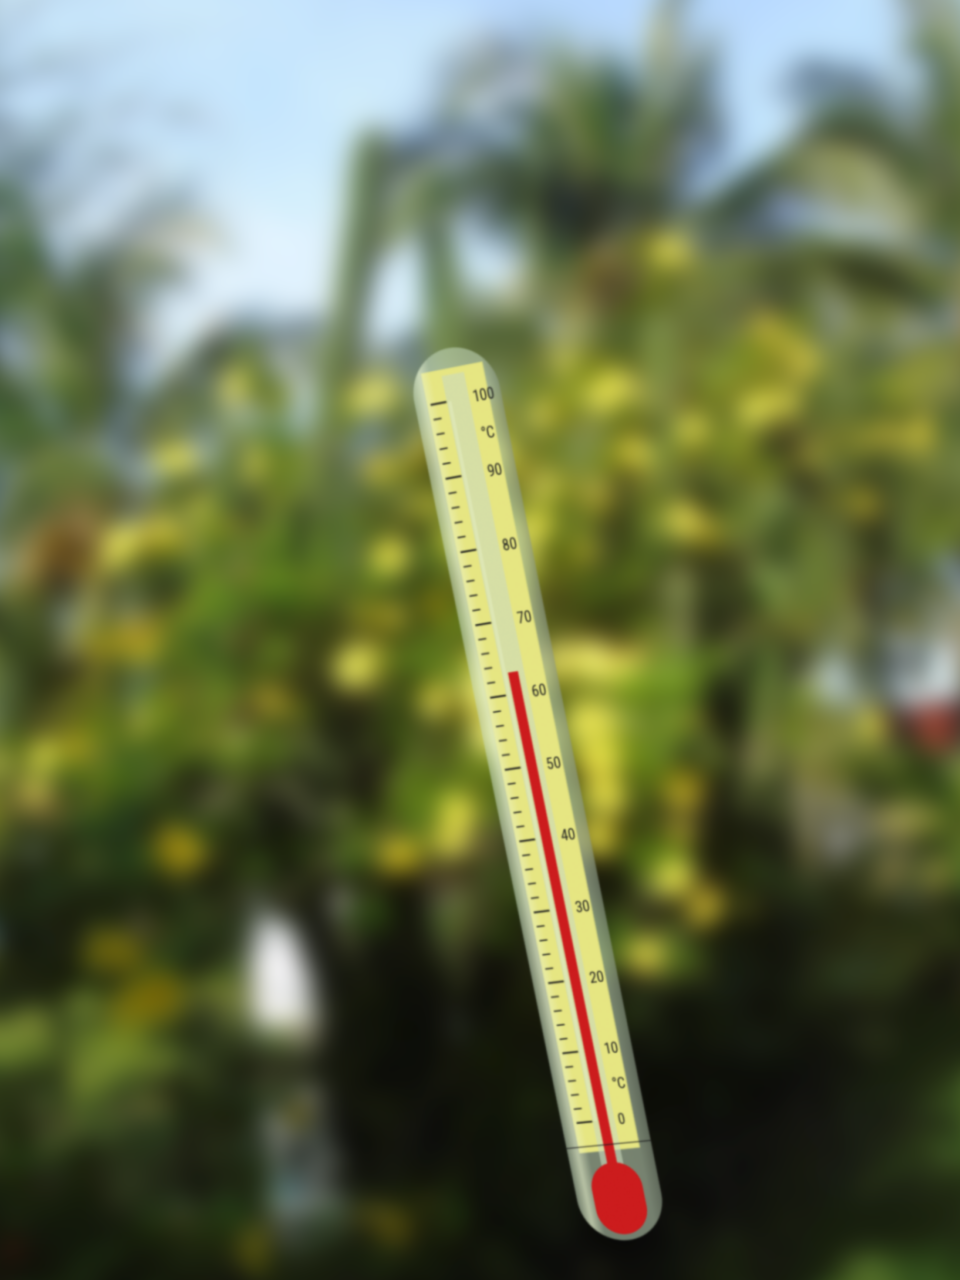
63; °C
